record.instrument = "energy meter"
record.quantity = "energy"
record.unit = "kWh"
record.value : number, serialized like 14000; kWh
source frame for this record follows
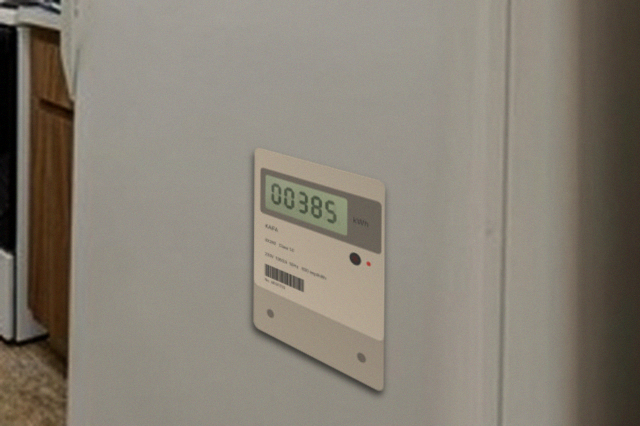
385; kWh
